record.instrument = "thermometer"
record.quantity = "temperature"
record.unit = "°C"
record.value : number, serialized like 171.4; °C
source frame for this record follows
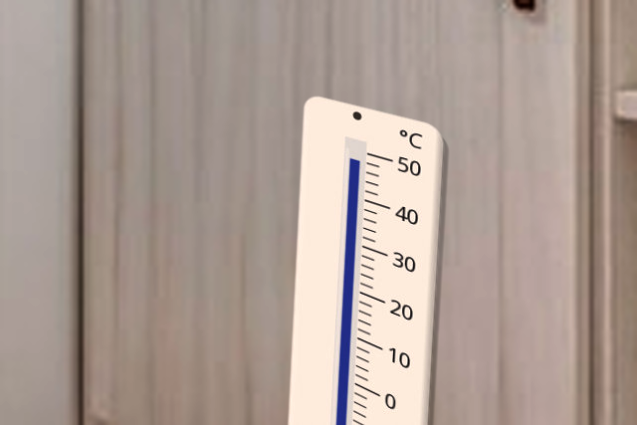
48; °C
